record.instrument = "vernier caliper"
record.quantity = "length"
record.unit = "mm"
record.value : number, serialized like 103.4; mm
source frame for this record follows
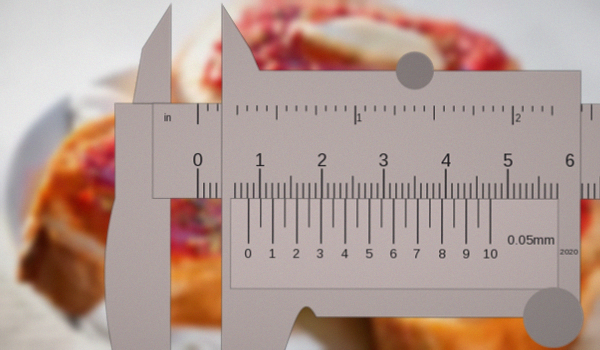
8.2; mm
